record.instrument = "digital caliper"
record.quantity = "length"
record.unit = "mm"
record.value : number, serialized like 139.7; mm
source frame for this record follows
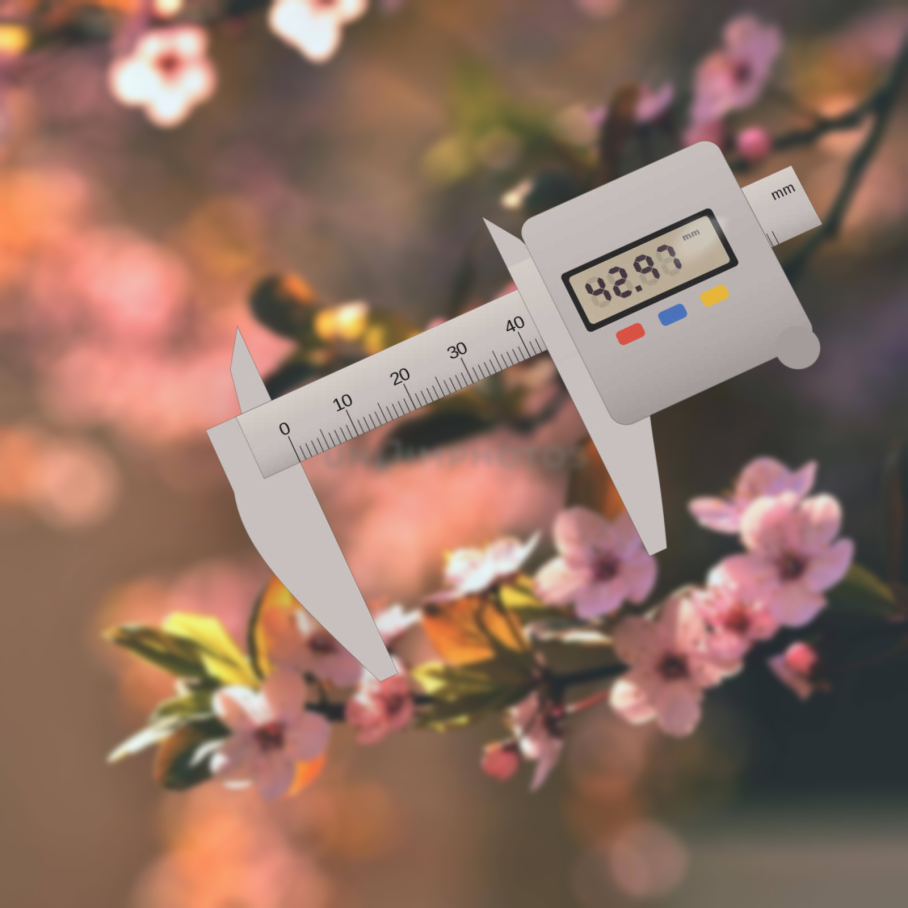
42.97; mm
